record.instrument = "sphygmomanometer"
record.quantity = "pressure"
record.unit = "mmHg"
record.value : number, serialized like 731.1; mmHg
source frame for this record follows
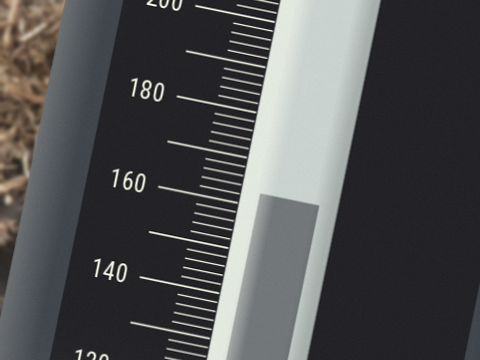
163; mmHg
